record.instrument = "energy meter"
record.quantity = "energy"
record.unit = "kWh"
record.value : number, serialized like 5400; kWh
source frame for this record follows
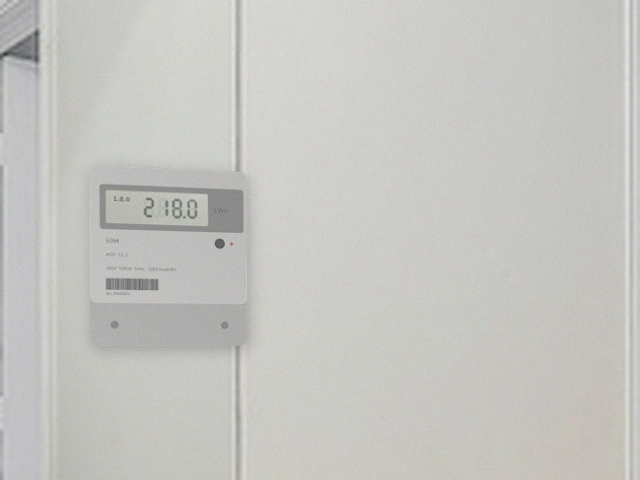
218.0; kWh
